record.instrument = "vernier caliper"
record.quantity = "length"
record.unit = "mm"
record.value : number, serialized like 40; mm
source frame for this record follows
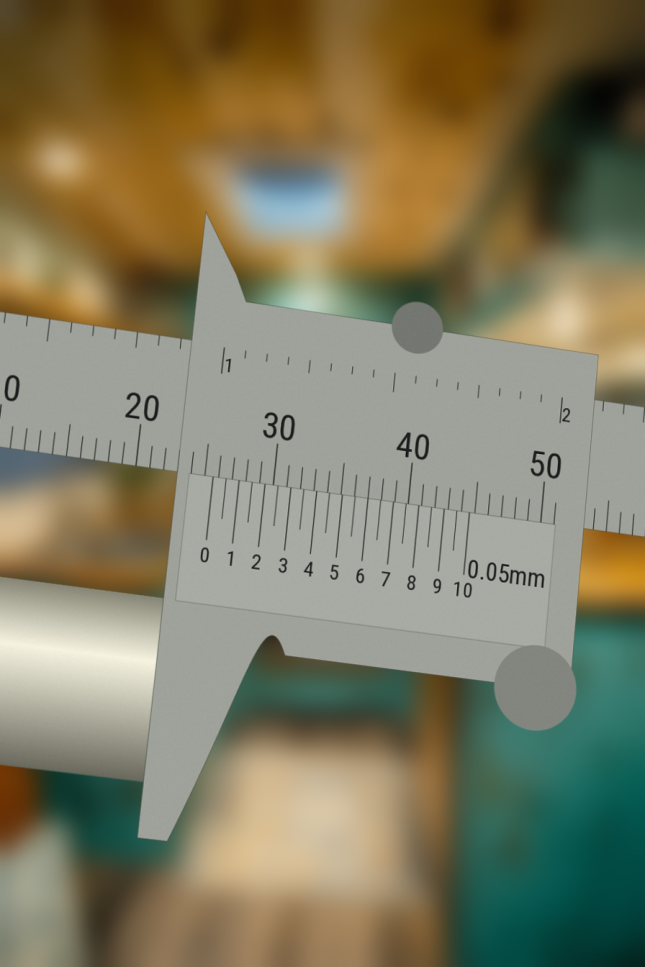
25.6; mm
